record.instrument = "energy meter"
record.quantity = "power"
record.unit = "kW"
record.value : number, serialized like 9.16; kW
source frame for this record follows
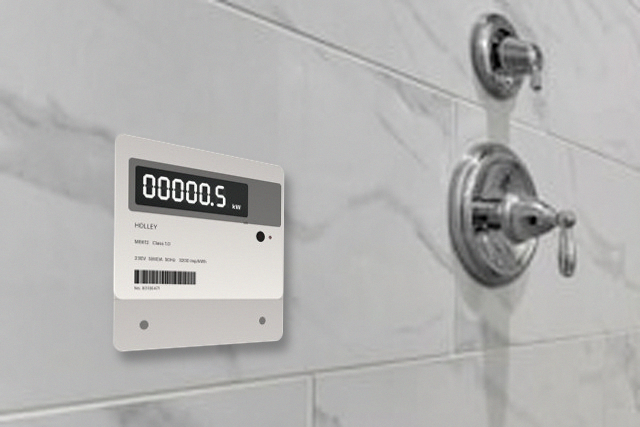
0.5; kW
